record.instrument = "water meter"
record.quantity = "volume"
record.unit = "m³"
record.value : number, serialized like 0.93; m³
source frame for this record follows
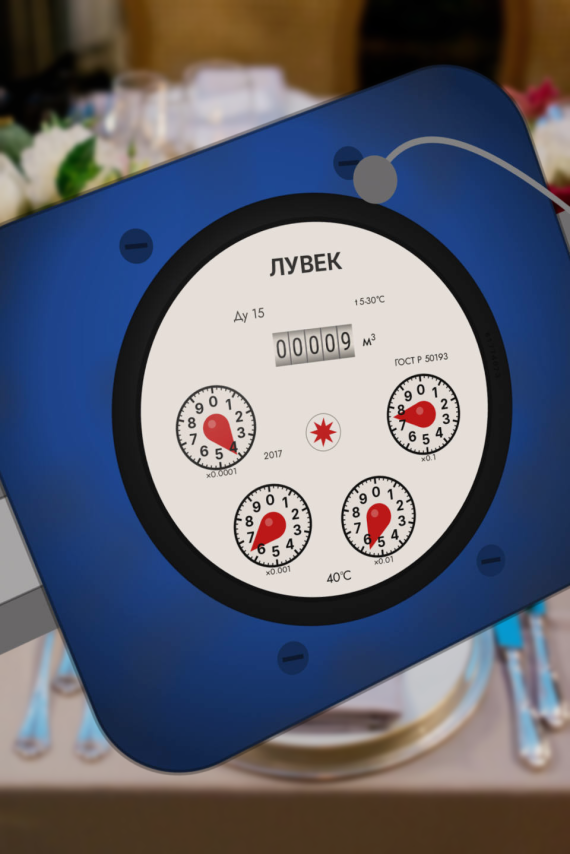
9.7564; m³
